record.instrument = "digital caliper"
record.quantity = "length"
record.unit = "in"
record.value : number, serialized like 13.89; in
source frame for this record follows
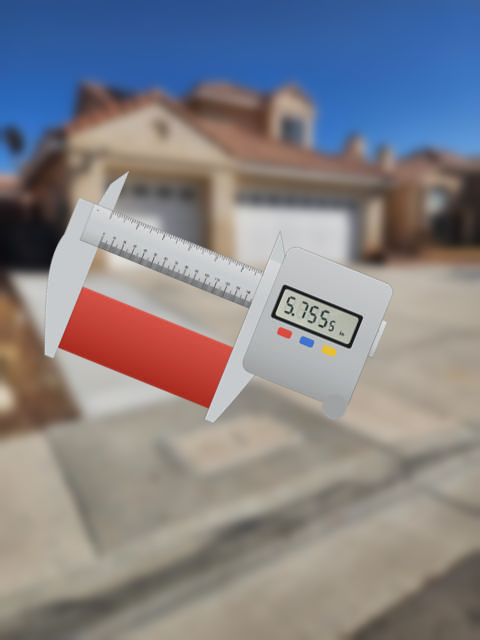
5.7555; in
